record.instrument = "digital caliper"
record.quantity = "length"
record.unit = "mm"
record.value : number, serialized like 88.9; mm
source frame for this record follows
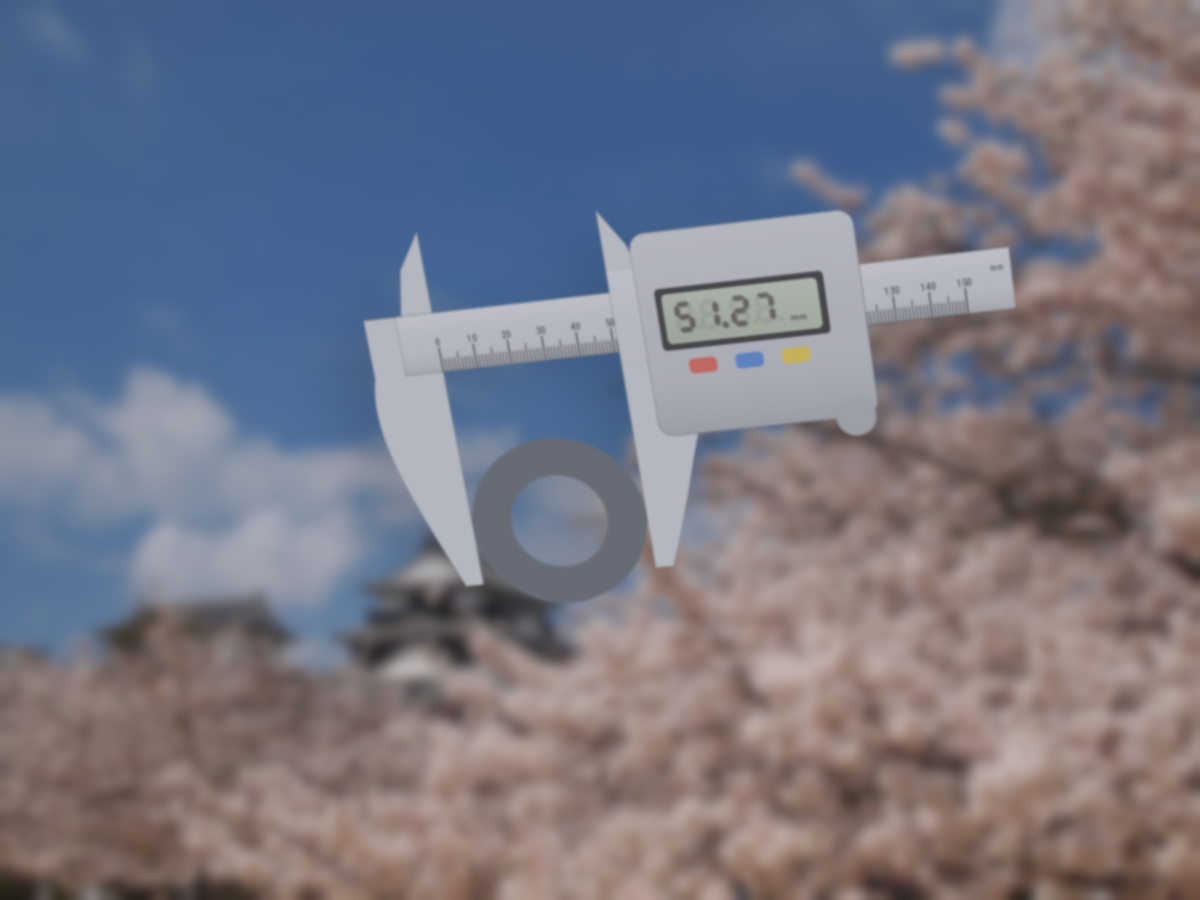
51.27; mm
